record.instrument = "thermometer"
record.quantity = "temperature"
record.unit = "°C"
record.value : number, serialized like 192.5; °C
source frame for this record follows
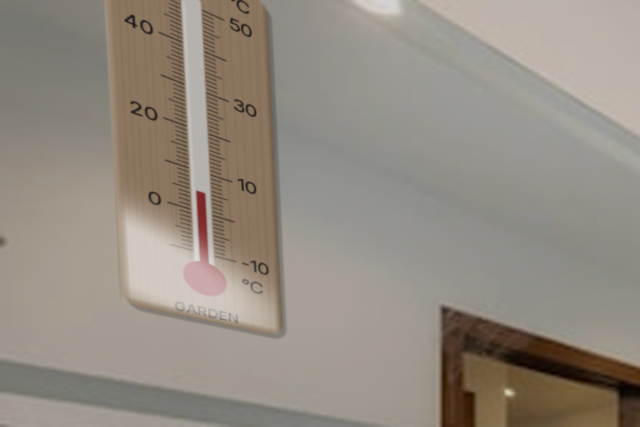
5; °C
